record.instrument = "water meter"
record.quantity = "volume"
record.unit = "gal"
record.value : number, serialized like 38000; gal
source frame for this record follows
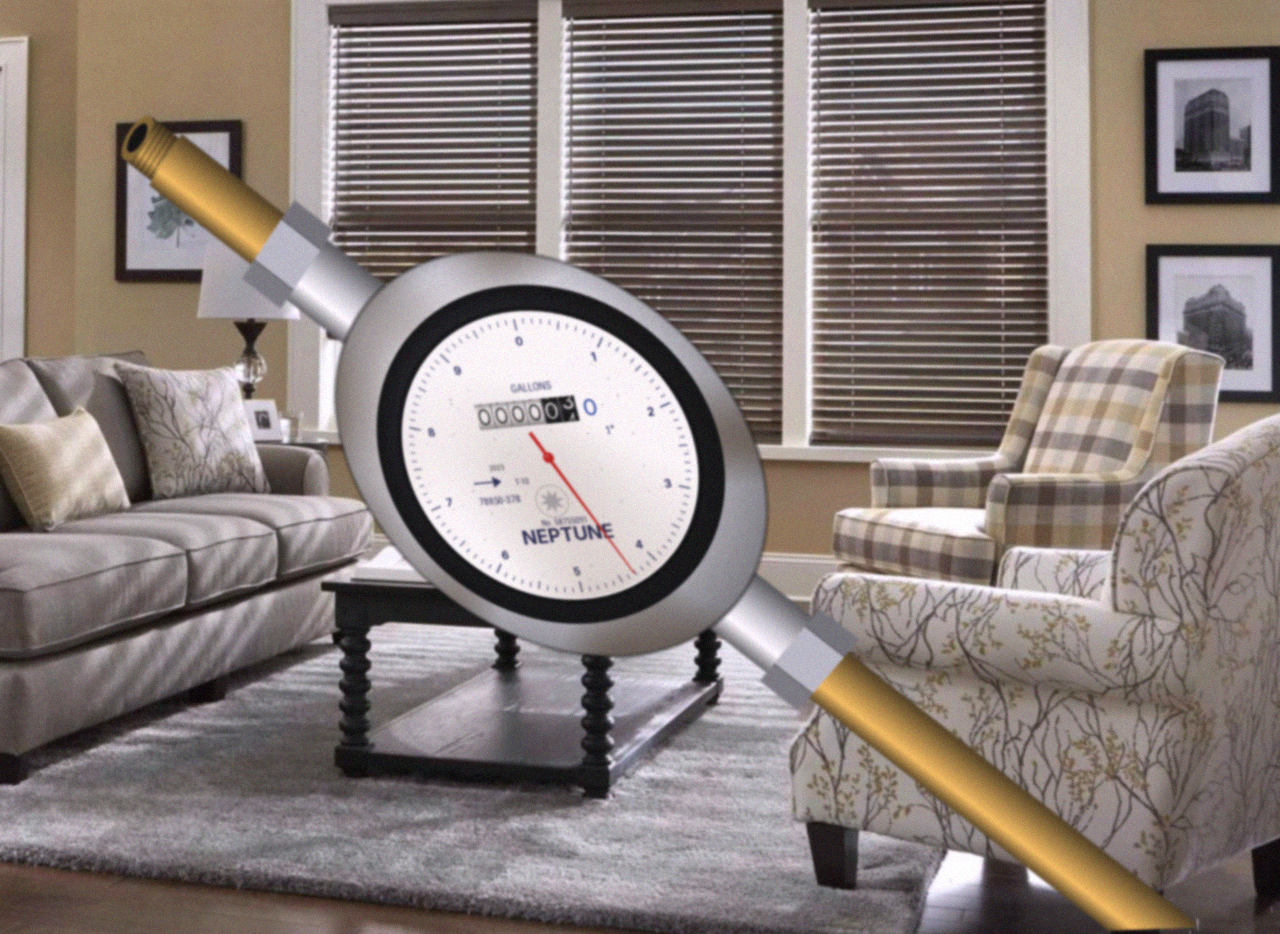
34.3; gal
